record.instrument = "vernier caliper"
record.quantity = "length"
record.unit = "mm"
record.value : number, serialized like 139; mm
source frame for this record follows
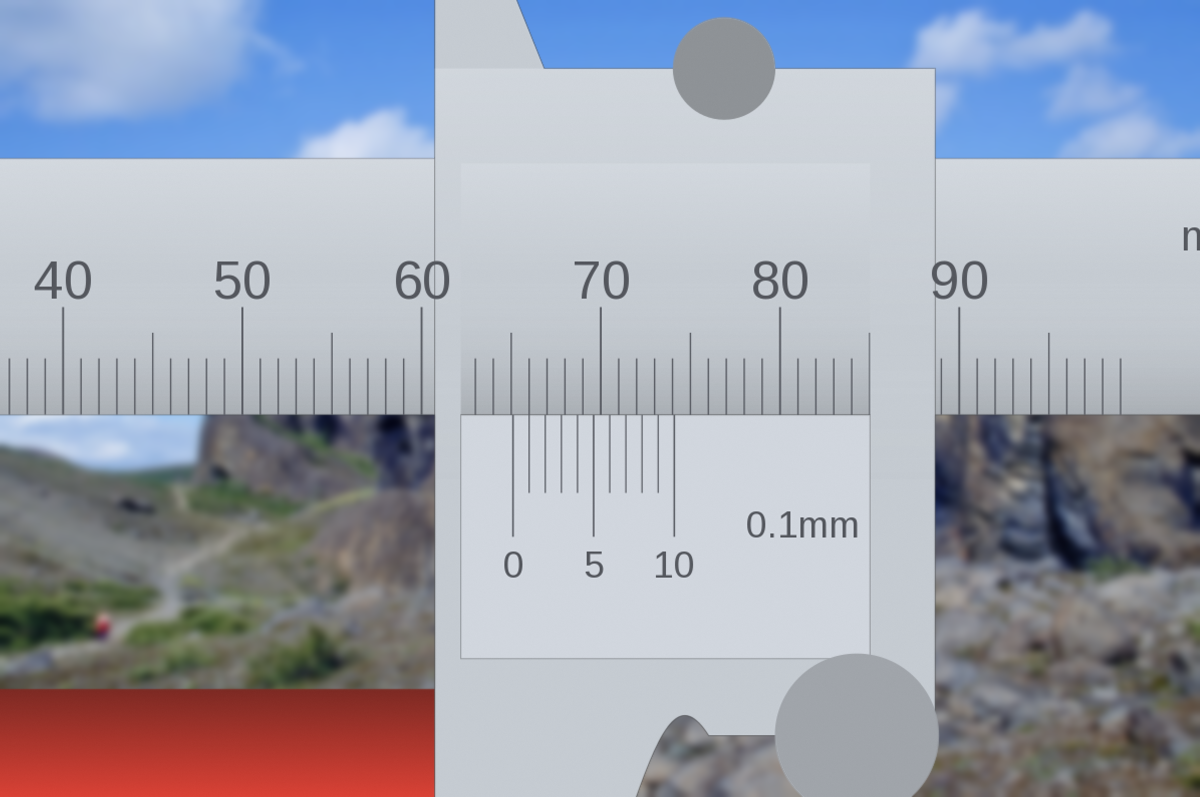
65.1; mm
